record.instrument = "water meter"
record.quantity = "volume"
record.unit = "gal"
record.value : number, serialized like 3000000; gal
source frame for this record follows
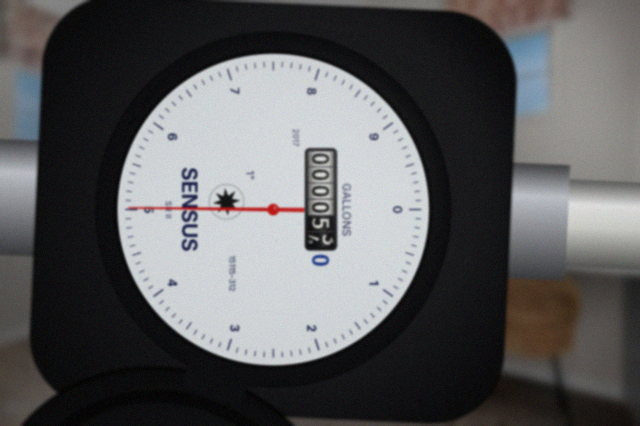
535.0; gal
